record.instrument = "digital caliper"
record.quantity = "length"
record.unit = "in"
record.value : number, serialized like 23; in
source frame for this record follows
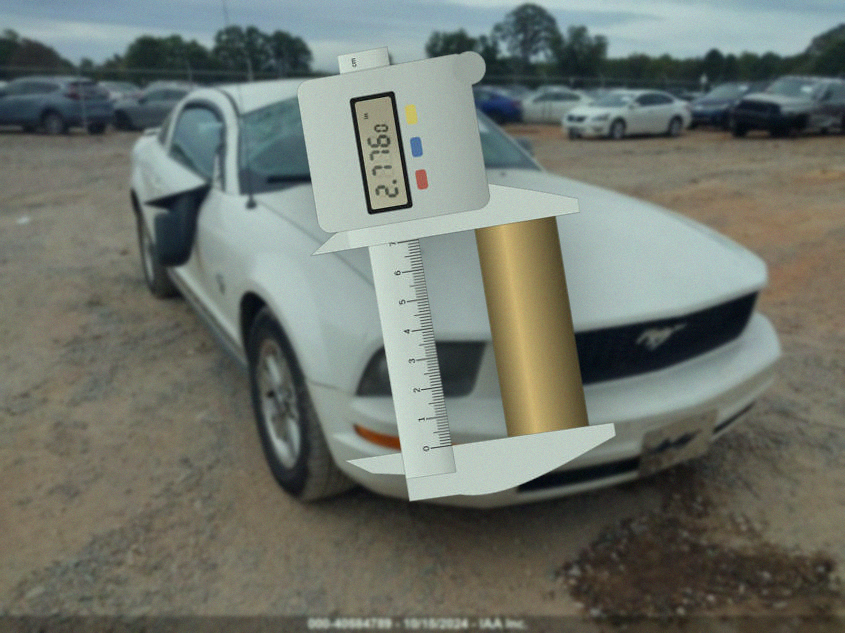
2.7760; in
